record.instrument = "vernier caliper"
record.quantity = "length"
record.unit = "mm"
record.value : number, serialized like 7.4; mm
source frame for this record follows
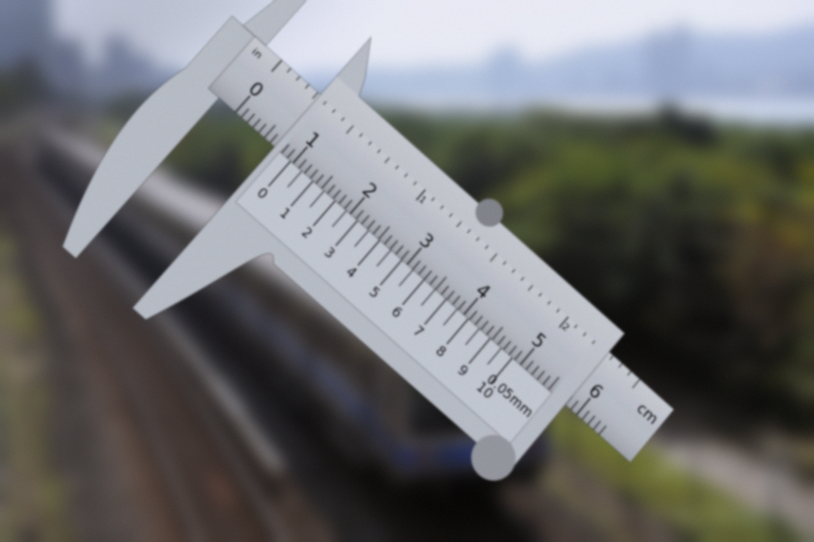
9.6; mm
